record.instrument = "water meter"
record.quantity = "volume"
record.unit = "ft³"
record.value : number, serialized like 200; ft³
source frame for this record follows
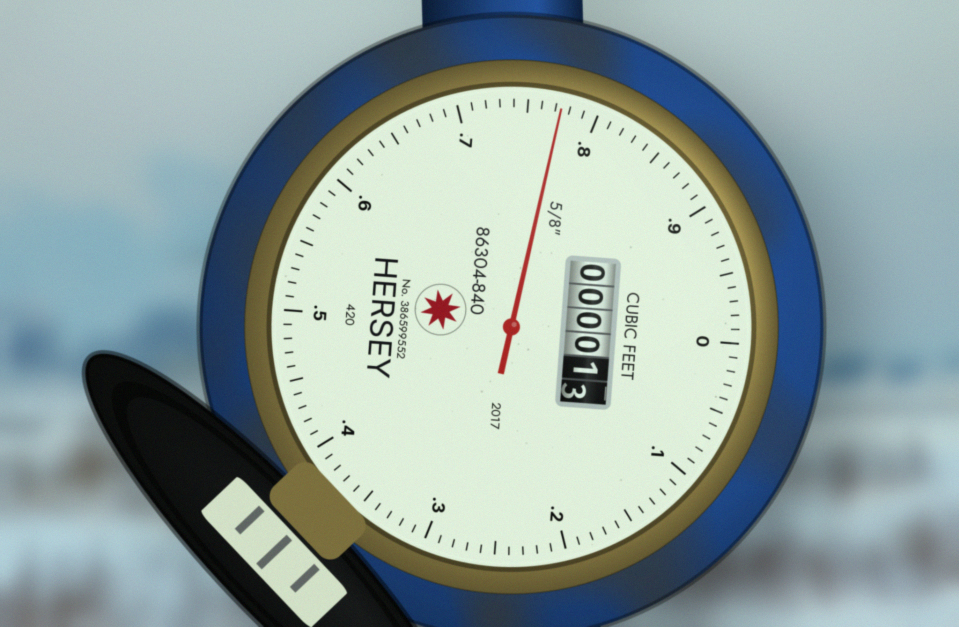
12.77; ft³
